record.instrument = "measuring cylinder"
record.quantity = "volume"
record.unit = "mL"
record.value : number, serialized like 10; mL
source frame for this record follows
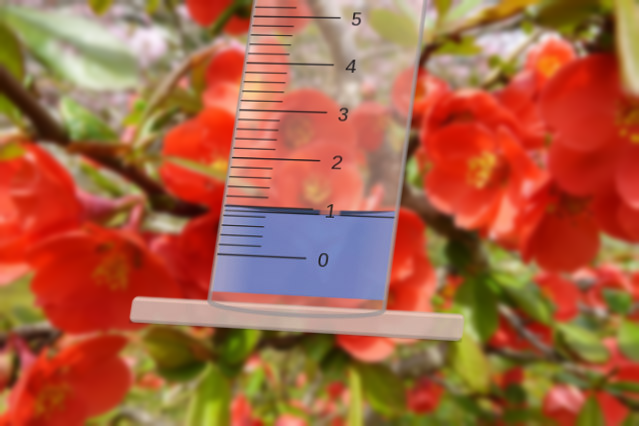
0.9; mL
